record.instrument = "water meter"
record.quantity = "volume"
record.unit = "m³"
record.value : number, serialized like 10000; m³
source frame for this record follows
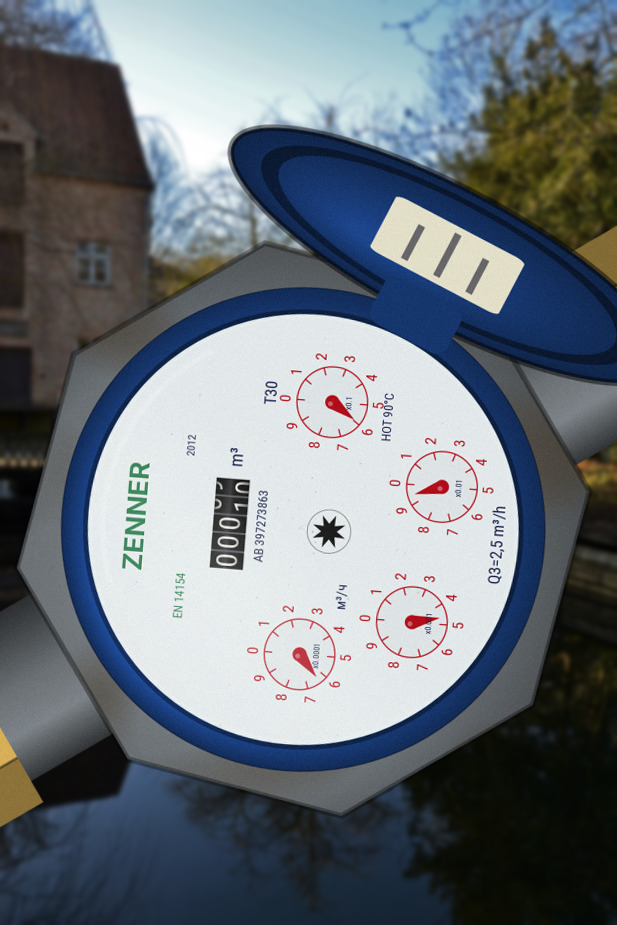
9.5946; m³
